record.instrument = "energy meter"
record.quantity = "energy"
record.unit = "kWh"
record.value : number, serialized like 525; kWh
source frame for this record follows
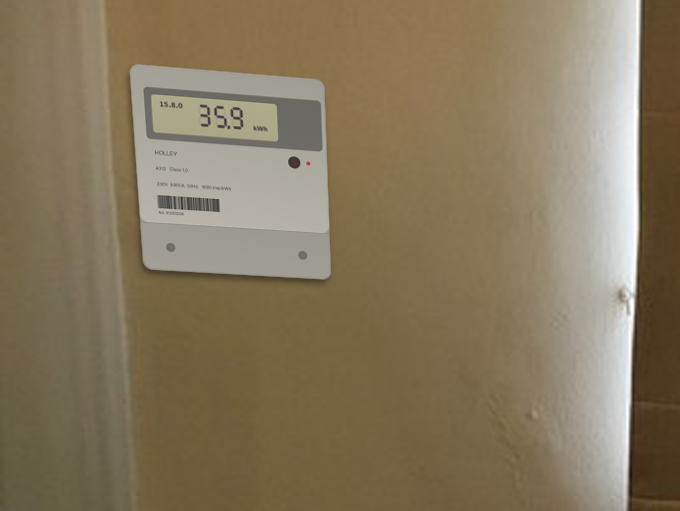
35.9; kWh
